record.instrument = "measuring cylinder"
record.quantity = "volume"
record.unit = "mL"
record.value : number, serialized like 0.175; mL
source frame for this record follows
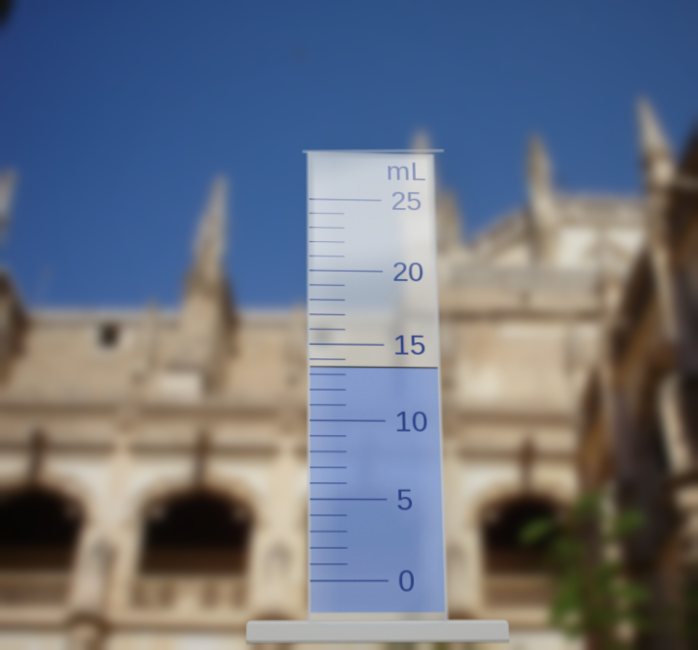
13.5; mL
